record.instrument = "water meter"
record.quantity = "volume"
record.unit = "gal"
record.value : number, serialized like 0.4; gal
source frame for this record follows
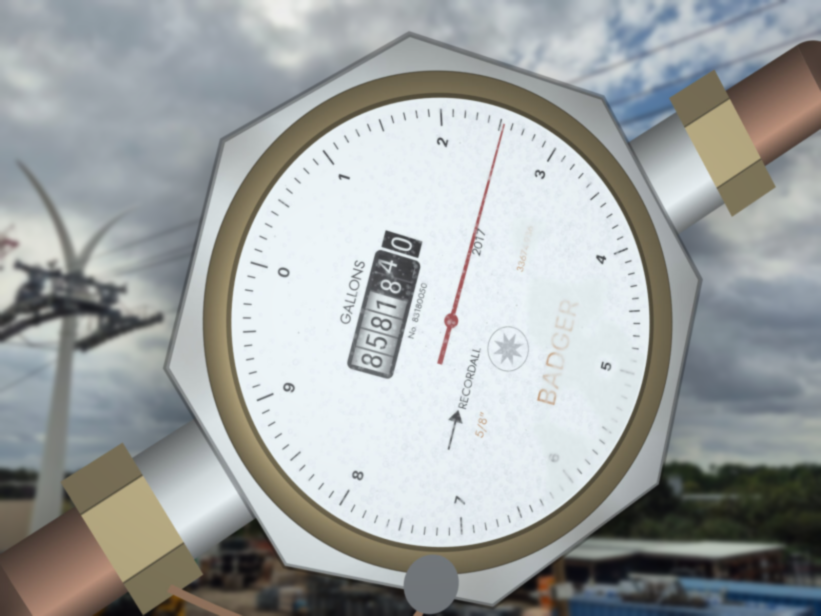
8581842.5; gal
